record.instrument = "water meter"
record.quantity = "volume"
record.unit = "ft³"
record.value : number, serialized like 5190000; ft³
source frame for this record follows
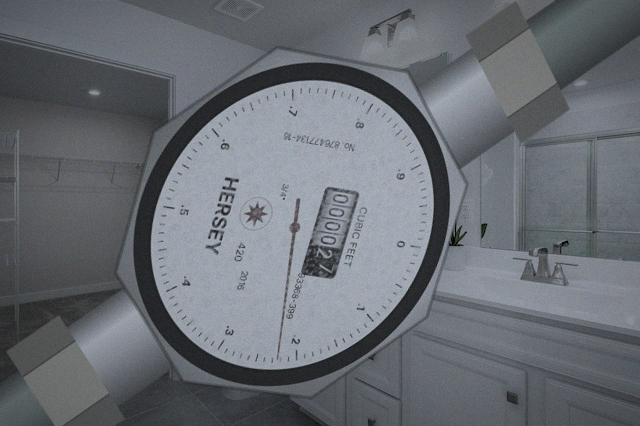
27.22; ft³
